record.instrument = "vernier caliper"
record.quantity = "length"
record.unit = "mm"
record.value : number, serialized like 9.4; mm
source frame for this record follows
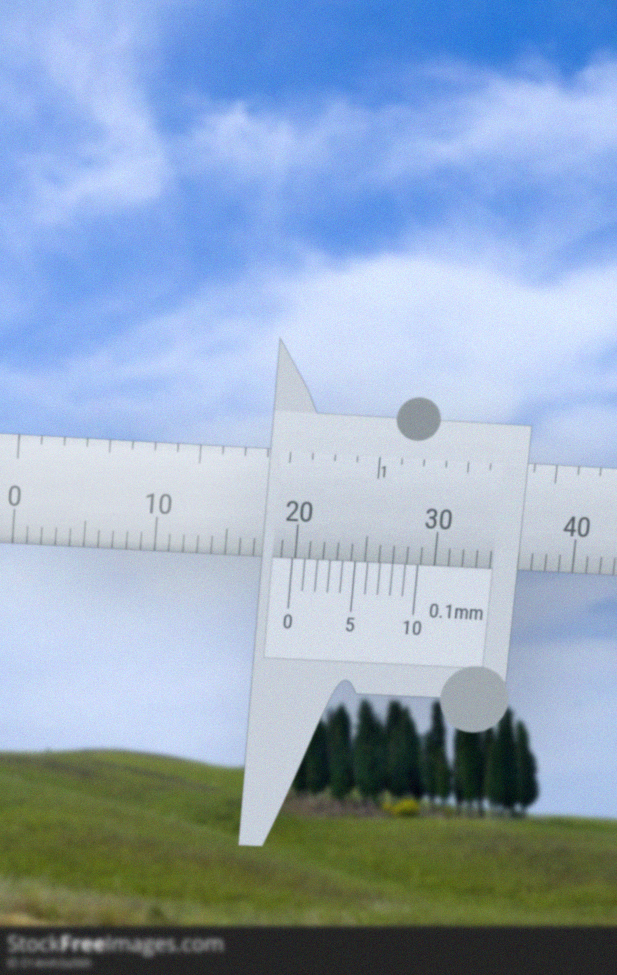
19.8; mm
